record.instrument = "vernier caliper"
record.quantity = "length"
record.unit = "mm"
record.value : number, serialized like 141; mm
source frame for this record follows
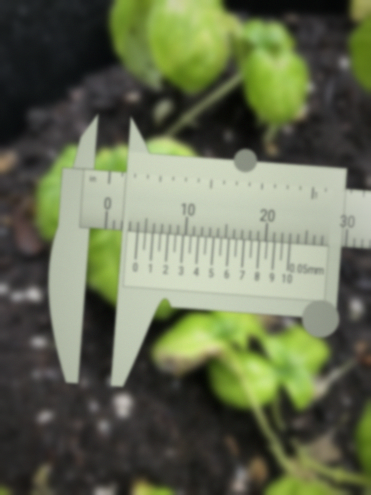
4.0; mm
